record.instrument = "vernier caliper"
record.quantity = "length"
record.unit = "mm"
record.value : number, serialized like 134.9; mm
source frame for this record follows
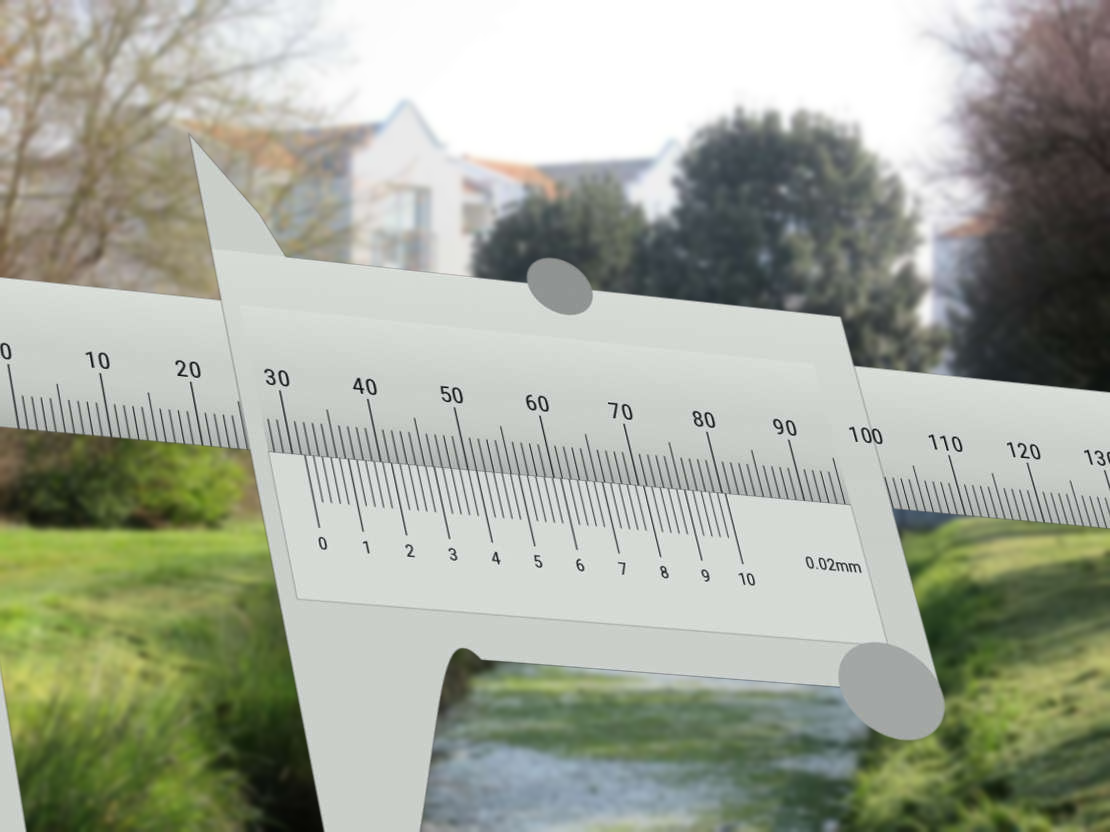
31.4; mm
